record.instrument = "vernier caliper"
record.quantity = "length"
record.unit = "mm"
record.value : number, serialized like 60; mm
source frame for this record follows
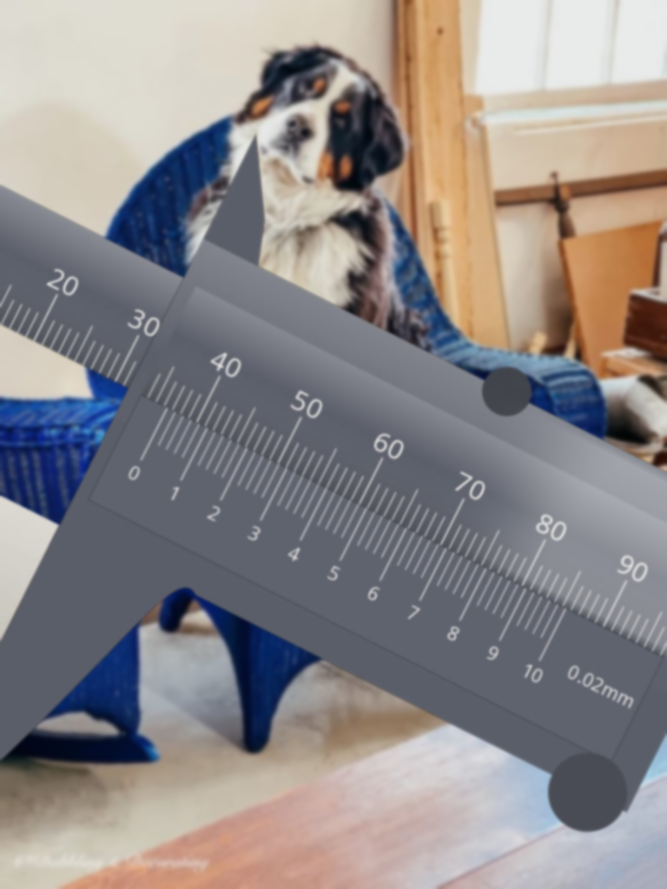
36.4; mm
